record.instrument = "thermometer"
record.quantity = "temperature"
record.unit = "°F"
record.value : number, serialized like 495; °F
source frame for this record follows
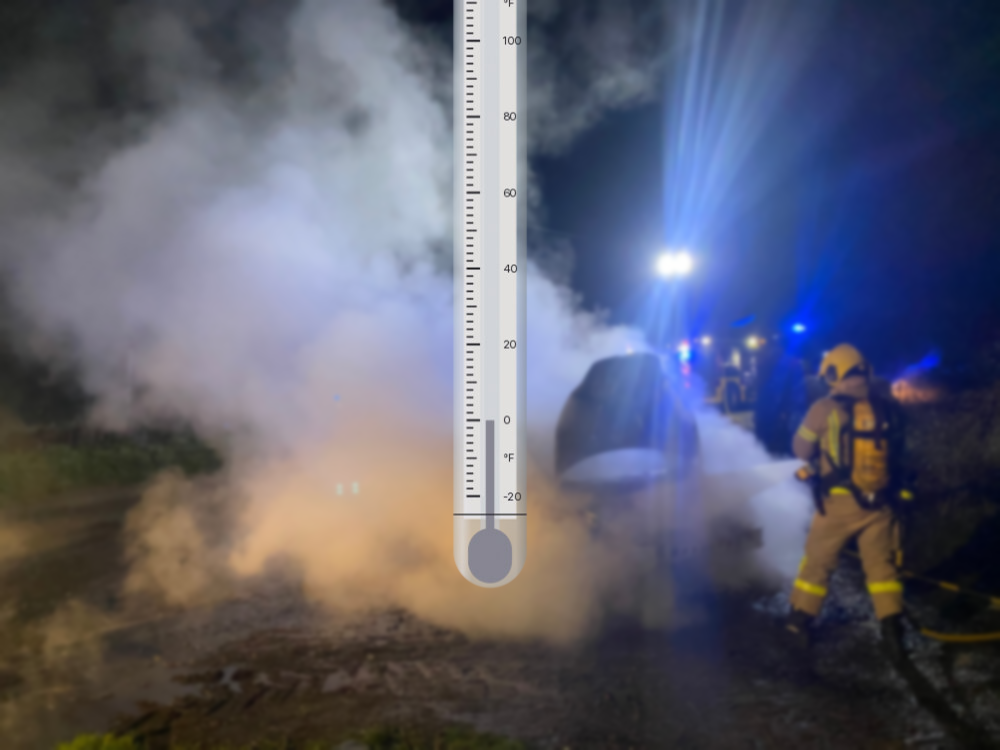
0; °F
